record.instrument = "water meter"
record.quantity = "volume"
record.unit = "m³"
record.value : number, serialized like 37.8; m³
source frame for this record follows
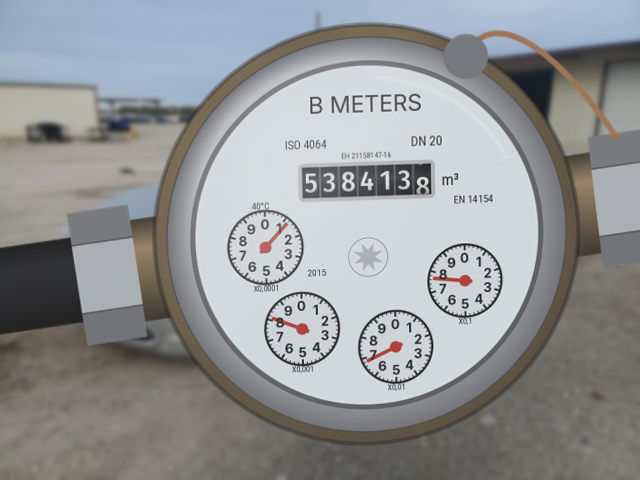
5384137.7681; m³
